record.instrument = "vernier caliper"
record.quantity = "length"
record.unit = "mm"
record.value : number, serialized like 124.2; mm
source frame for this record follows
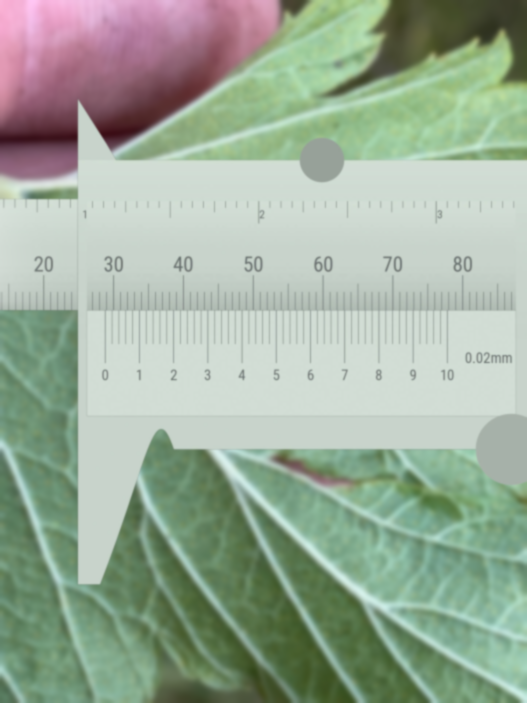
28.8; mm
